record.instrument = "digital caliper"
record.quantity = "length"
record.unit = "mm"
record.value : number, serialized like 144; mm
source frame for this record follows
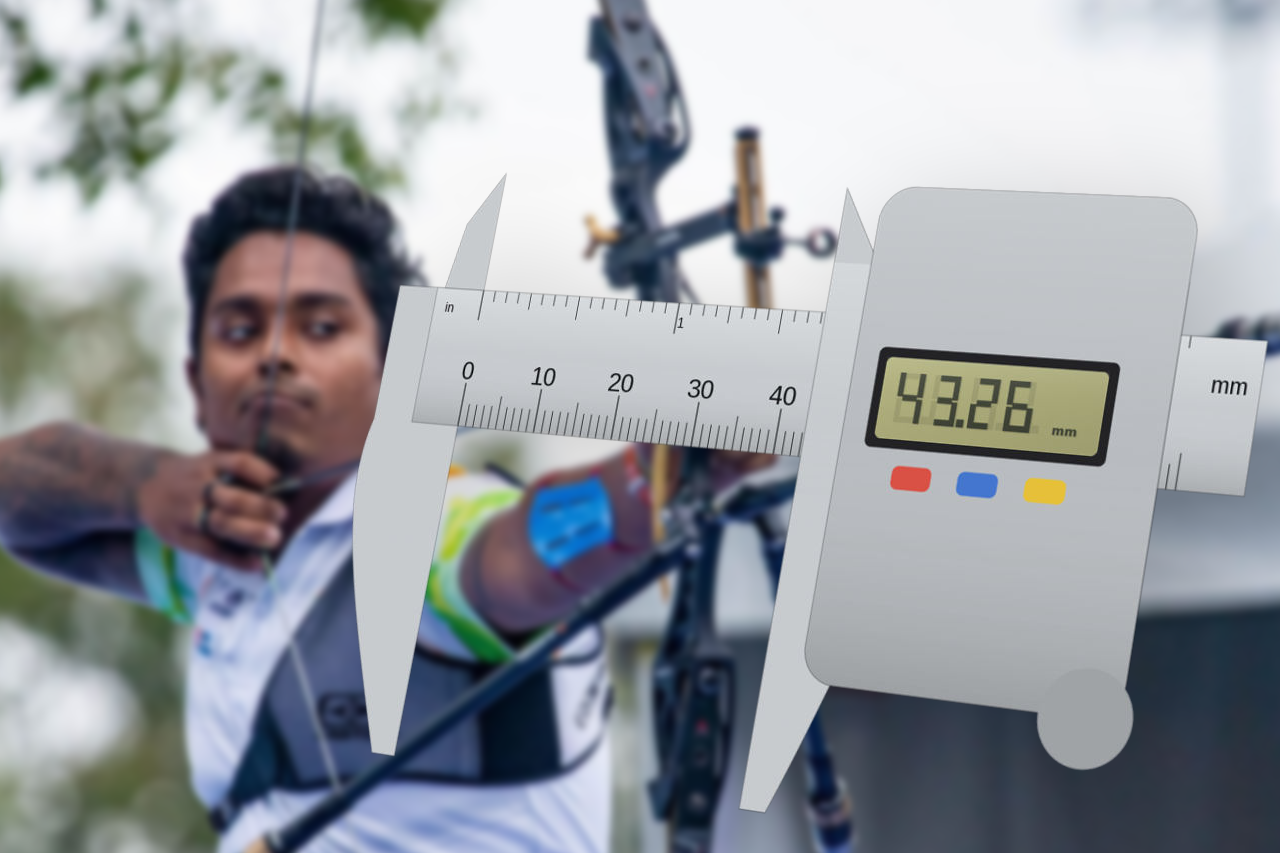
43.26; mm
